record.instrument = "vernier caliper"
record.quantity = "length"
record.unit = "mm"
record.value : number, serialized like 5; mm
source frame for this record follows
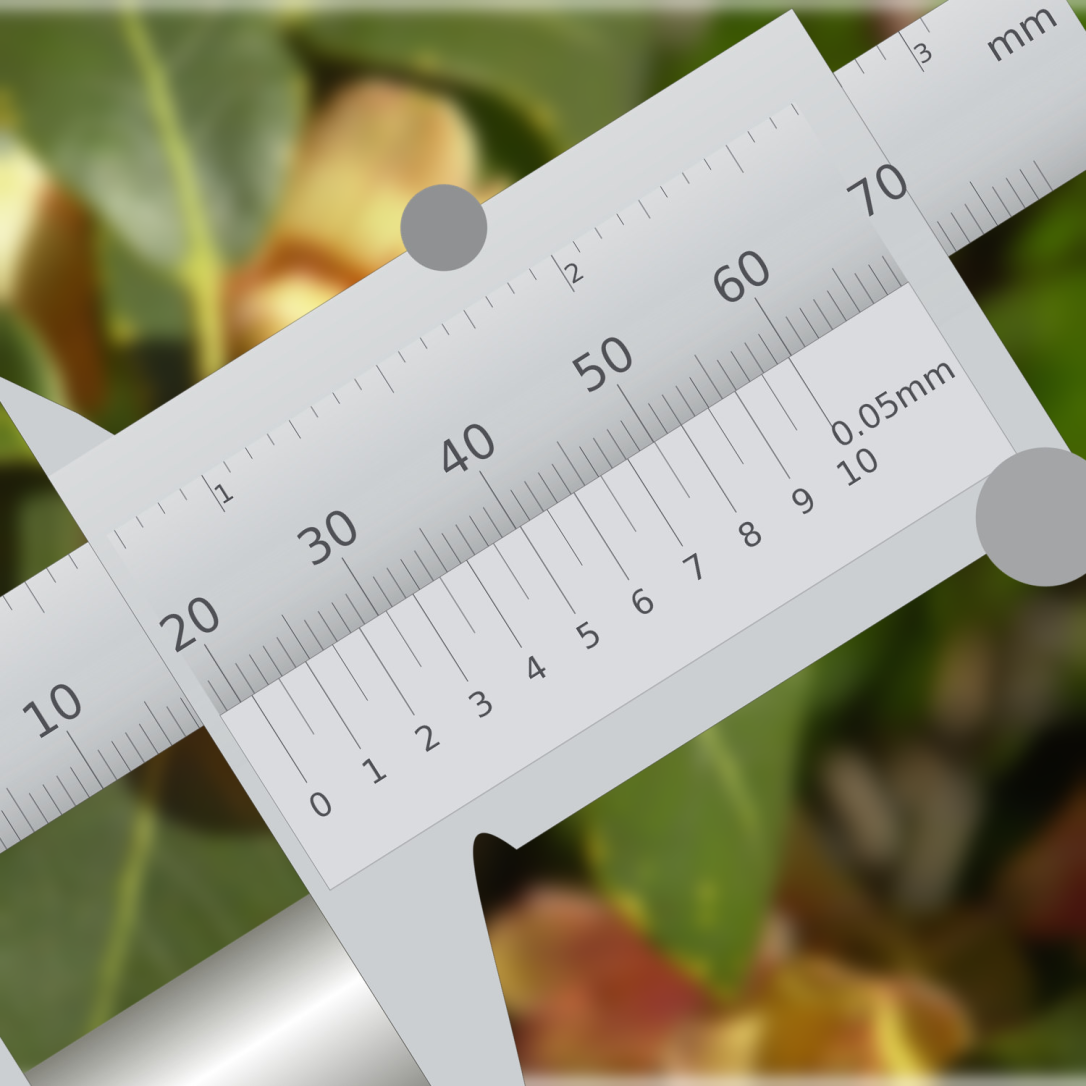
20.8; mm
